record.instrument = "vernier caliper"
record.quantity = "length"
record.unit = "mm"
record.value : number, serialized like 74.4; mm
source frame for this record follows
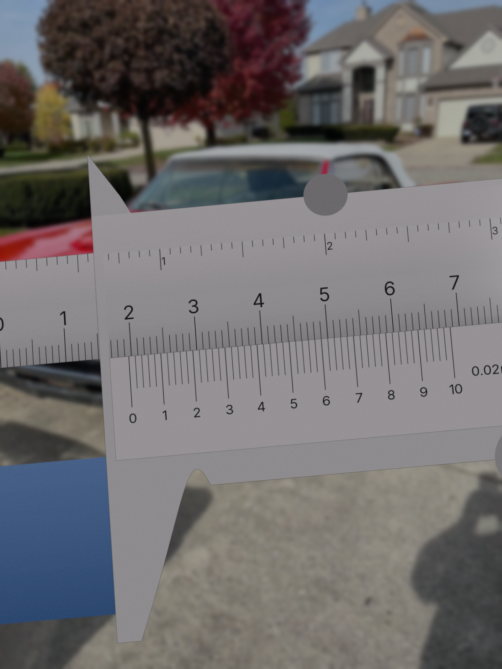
19.6; mm
